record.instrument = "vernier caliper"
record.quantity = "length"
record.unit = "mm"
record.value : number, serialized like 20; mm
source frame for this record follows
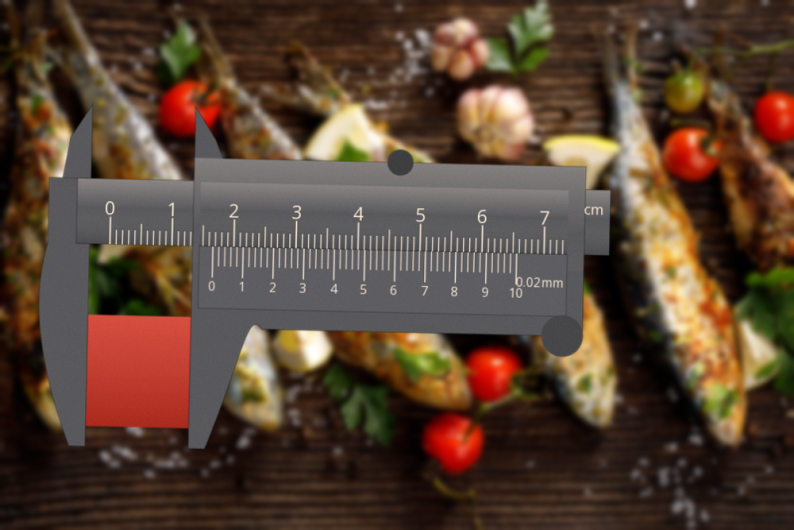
16.6; mm
